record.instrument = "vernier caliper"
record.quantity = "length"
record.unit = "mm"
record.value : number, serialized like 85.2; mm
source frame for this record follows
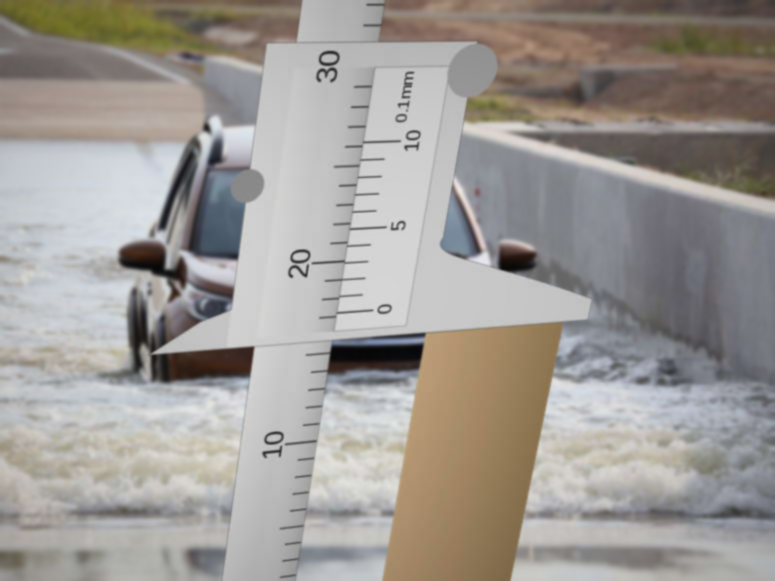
17.2; mm
